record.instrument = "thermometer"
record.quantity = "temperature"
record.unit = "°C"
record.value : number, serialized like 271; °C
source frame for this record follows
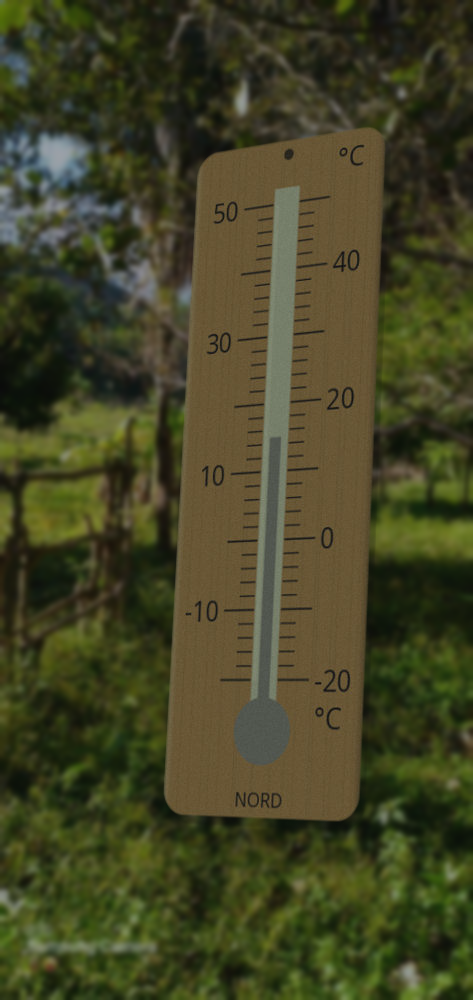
15; °C
